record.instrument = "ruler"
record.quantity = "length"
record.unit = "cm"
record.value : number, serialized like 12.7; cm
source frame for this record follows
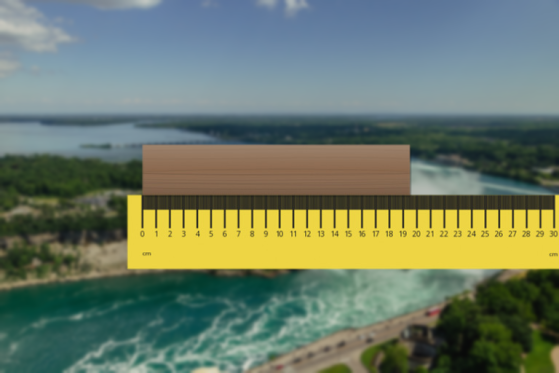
19.5; cm
